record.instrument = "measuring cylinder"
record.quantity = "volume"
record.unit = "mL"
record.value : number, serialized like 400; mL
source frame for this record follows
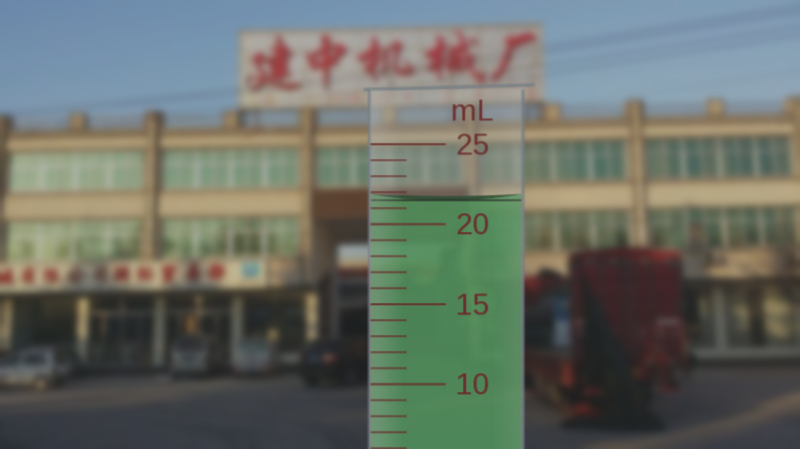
21.5; mL
